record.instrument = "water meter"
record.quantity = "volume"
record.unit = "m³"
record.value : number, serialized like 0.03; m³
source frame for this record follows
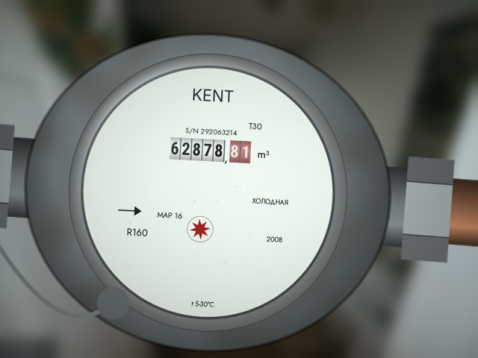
62878.81; m³
